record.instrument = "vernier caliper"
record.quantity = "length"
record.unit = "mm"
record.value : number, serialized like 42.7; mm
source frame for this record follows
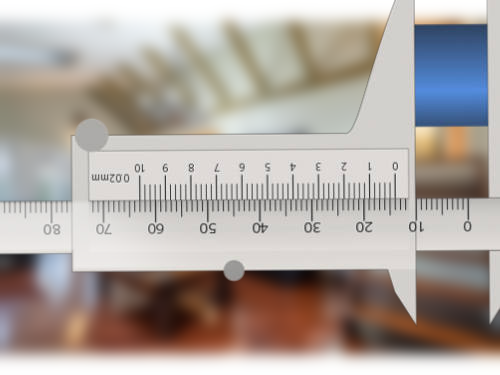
14.0; mm
